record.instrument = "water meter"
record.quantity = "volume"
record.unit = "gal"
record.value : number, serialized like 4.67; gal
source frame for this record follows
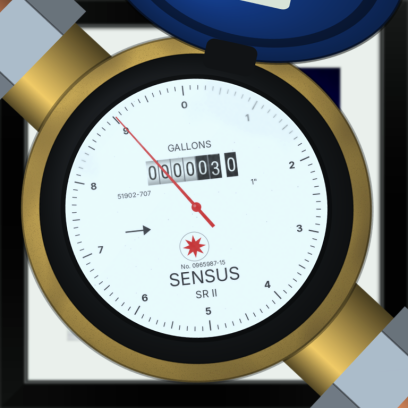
29.0; gal
